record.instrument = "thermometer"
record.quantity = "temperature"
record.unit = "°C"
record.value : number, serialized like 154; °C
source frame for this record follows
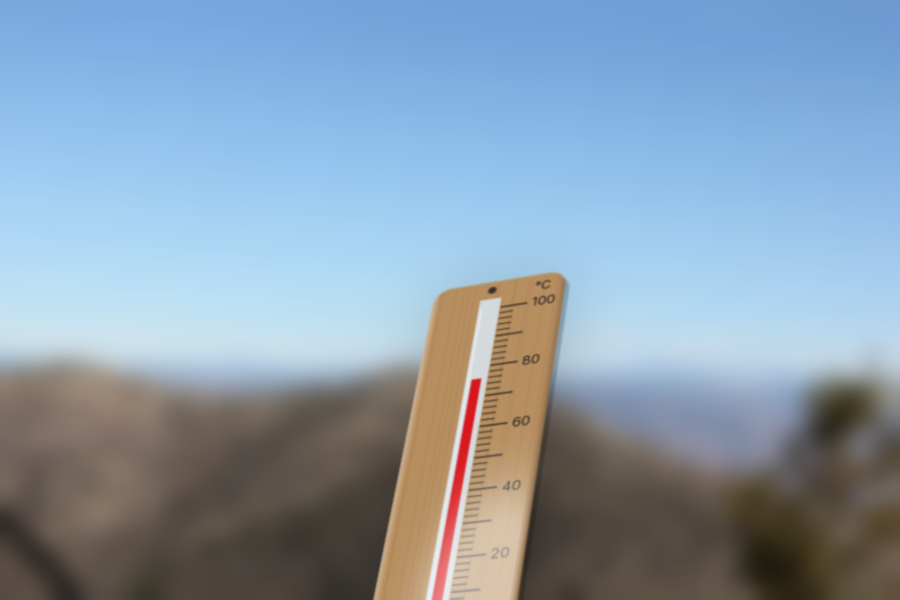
76; °C
